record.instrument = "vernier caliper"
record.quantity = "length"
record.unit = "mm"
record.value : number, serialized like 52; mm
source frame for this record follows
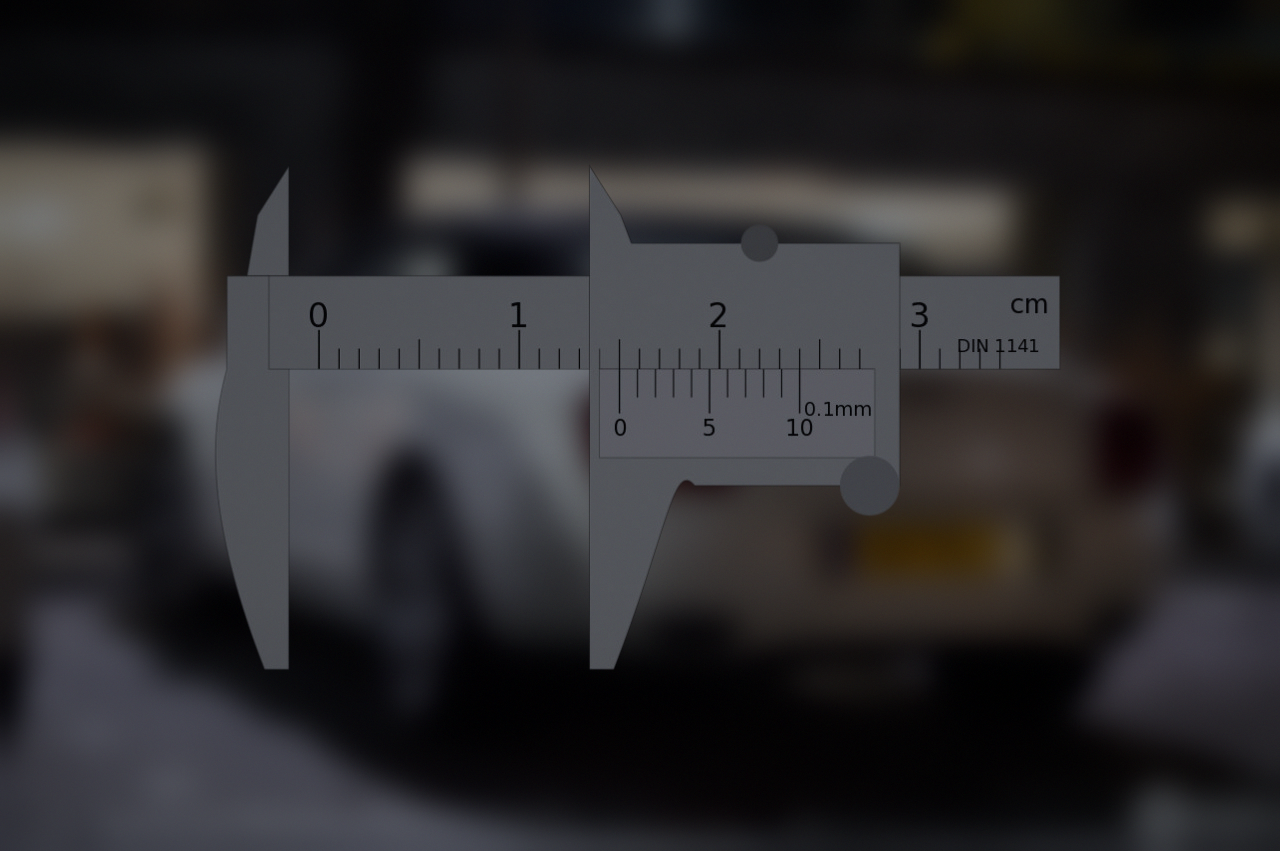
15.0; mm
